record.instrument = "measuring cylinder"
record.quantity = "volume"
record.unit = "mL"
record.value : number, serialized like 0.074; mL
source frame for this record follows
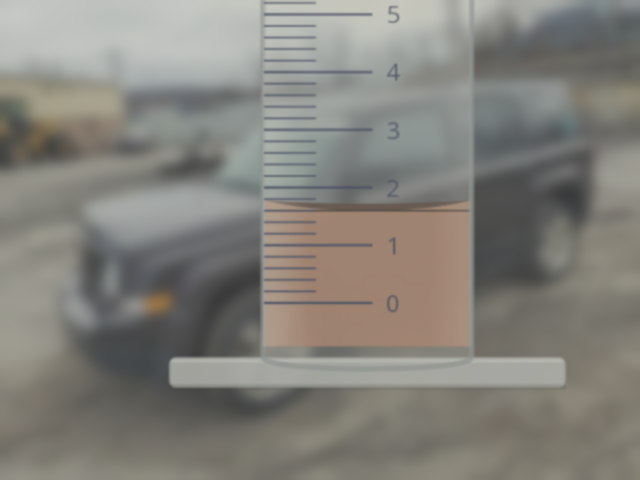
1.6; mL
